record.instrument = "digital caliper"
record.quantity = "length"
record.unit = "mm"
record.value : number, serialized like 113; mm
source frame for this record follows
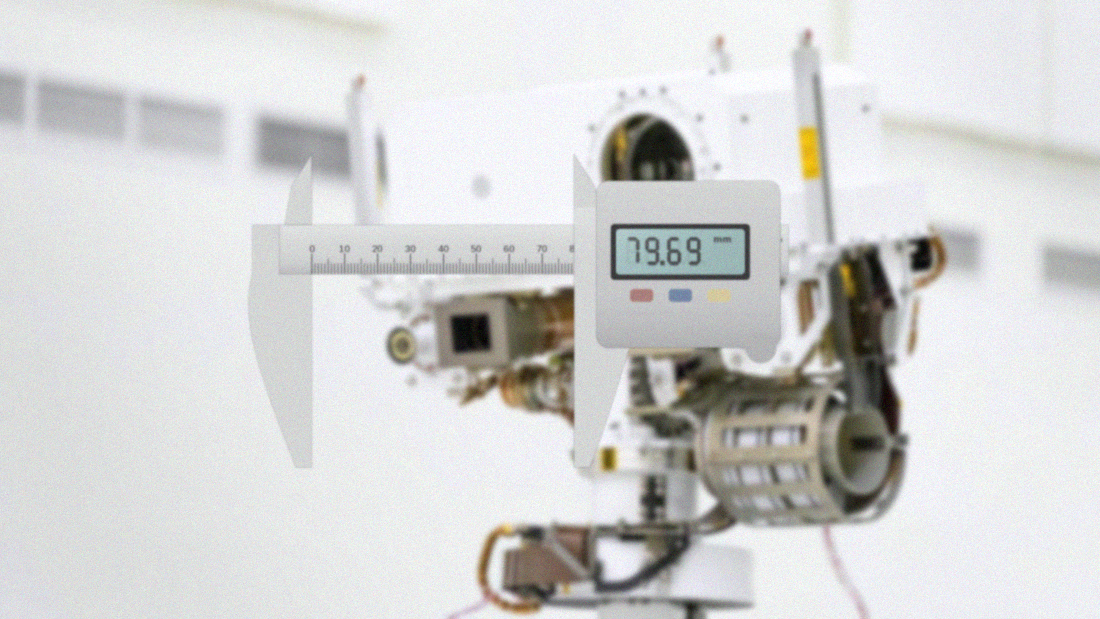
79.69; mm
